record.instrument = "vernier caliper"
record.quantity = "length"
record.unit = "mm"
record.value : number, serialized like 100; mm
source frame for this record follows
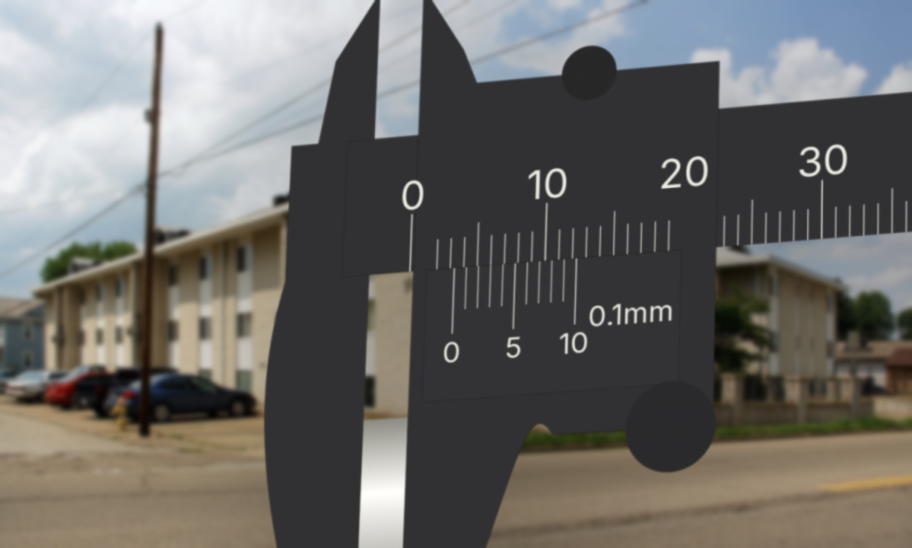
3.3; mm
